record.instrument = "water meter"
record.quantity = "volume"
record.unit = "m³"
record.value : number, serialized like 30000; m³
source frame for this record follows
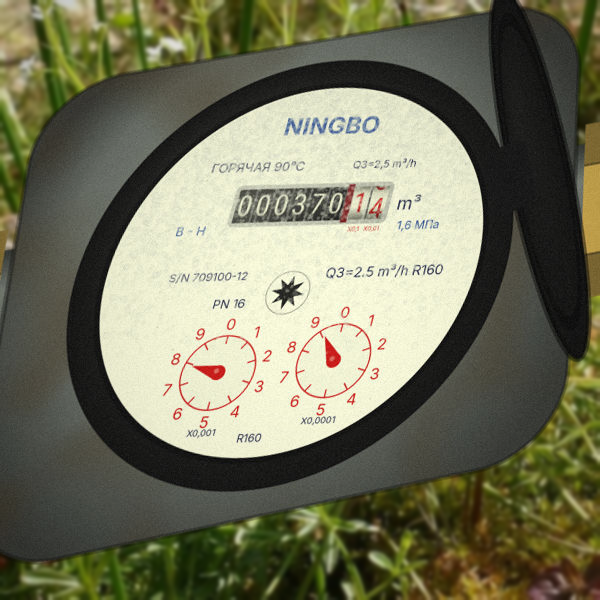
370.1379; m³
